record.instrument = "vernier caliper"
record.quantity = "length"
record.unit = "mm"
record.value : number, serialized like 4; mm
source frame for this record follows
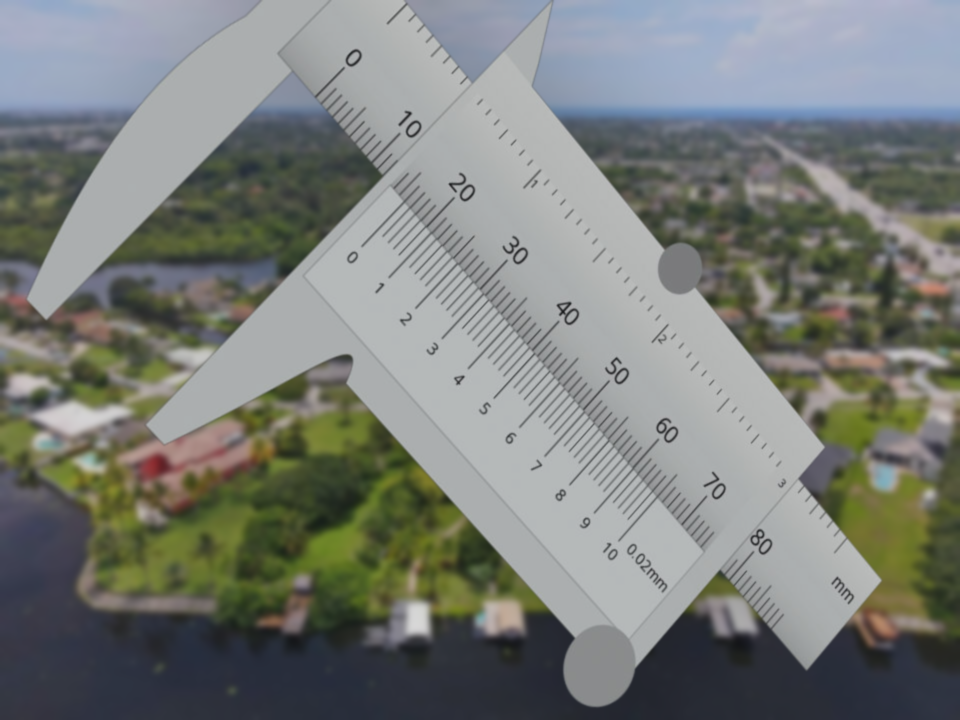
16.0; mm
